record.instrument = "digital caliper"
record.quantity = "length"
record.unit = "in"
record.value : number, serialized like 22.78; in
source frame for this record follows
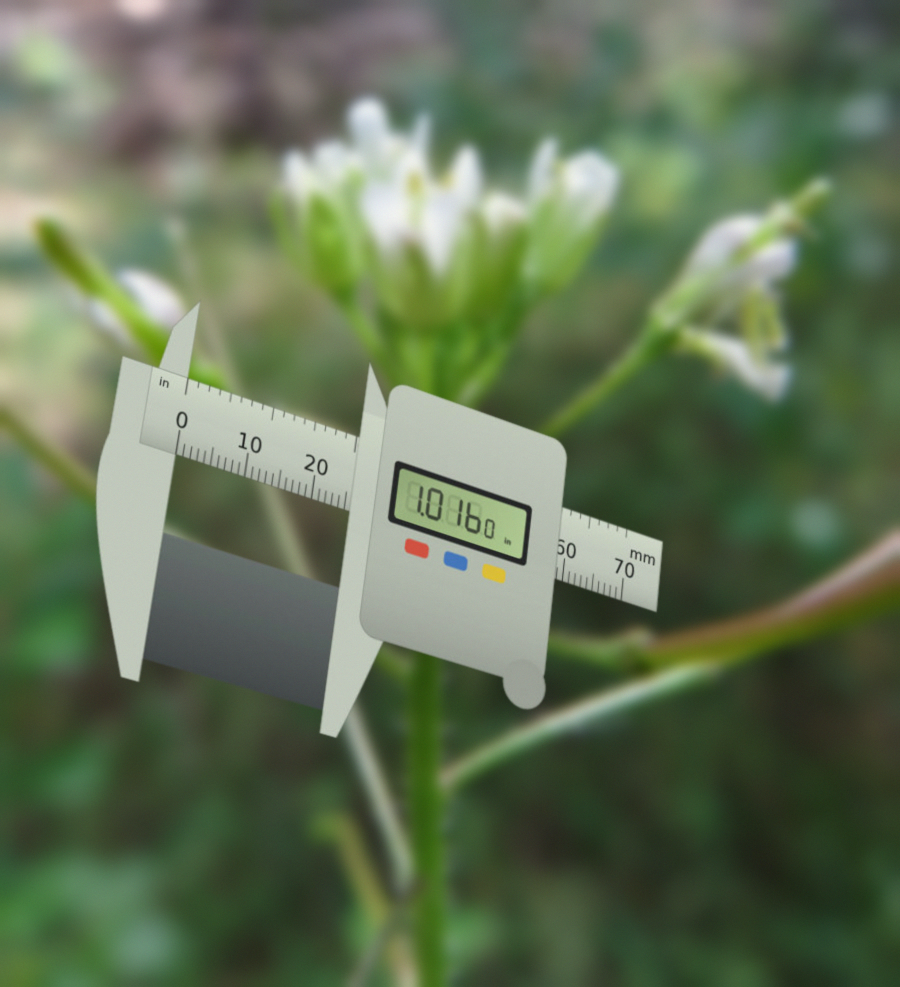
1.0160; in
